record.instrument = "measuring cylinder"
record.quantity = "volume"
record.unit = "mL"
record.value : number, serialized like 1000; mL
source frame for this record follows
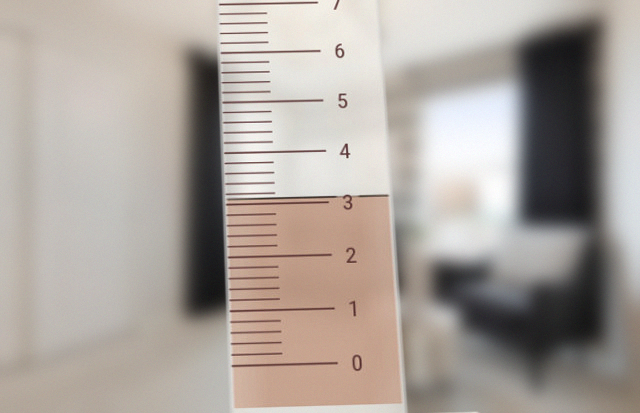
3.1; mL
